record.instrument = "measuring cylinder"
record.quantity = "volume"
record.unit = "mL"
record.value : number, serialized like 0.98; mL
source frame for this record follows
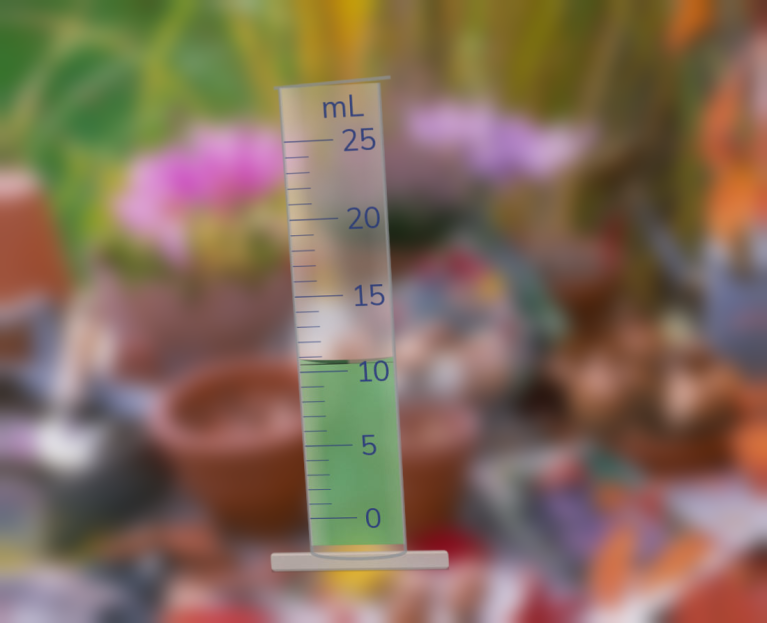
10.5; mL
